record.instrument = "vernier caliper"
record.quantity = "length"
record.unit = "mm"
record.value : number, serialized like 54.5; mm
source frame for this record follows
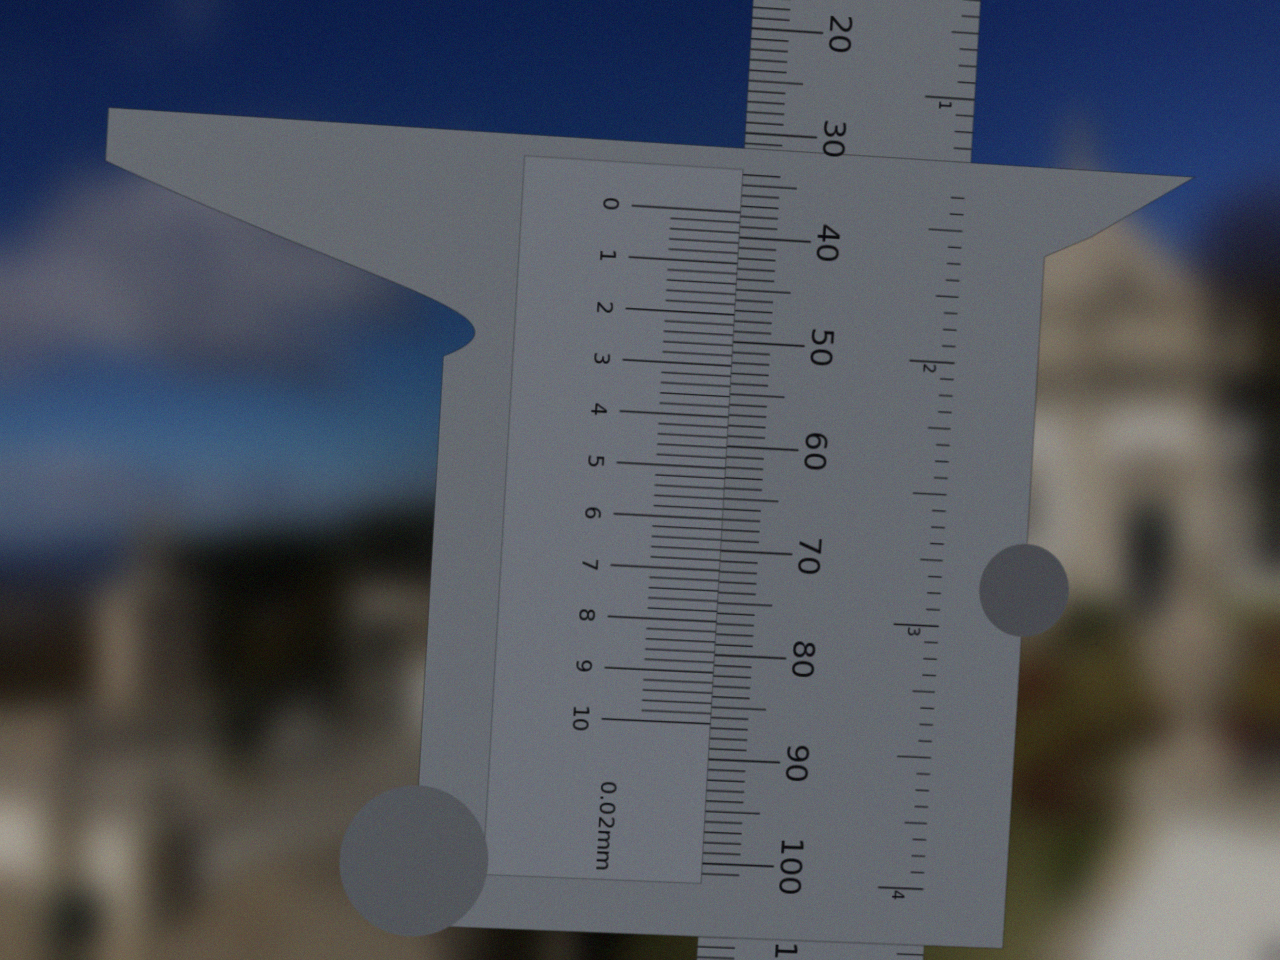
37.6; mm
